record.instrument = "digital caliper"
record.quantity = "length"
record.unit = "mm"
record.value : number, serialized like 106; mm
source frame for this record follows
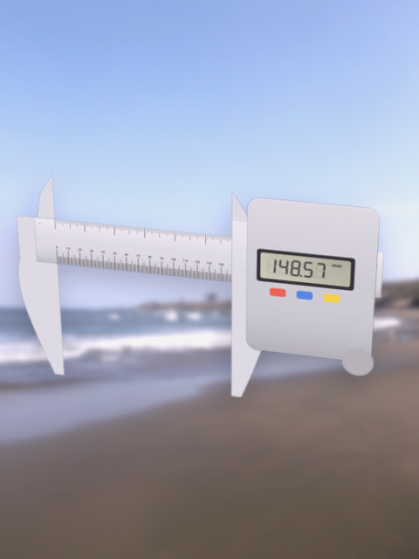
148.57; mm
